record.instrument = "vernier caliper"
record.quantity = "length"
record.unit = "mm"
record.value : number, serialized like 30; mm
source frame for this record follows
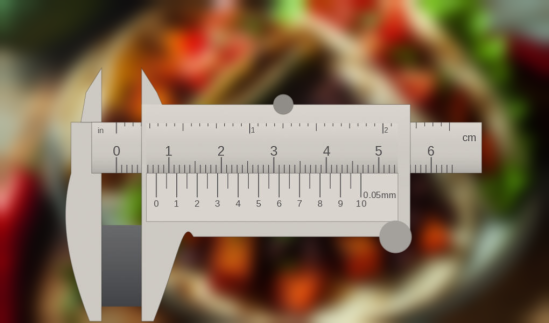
7.6; mm
